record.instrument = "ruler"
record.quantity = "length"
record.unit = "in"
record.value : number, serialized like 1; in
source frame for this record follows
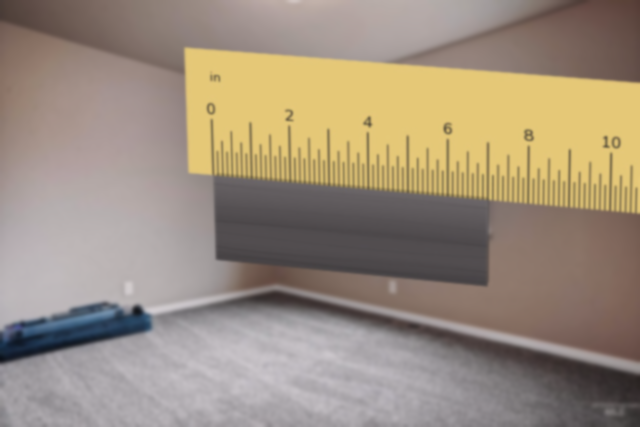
7; in
